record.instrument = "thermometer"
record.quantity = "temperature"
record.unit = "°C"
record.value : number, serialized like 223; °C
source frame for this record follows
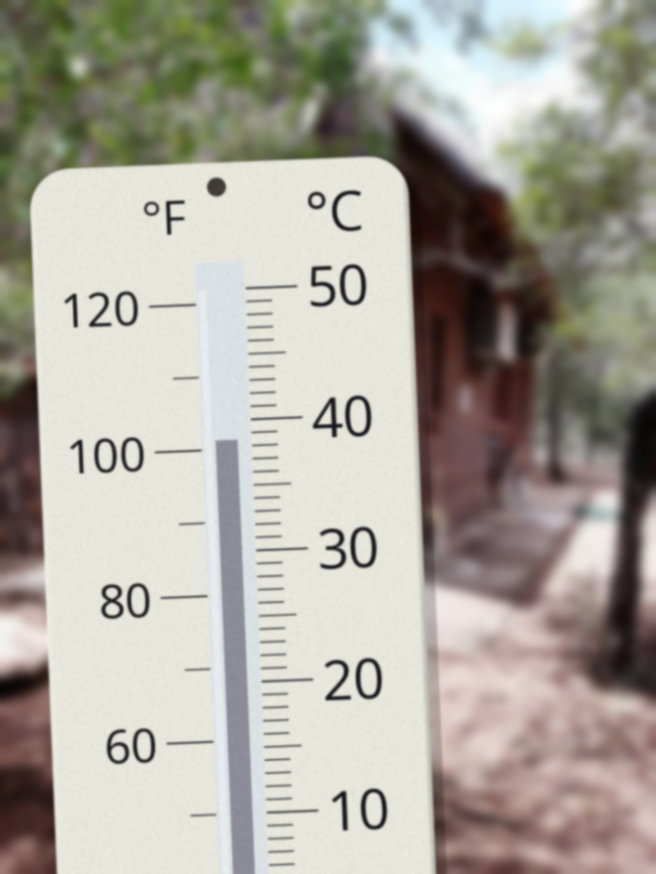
38.5; °C
